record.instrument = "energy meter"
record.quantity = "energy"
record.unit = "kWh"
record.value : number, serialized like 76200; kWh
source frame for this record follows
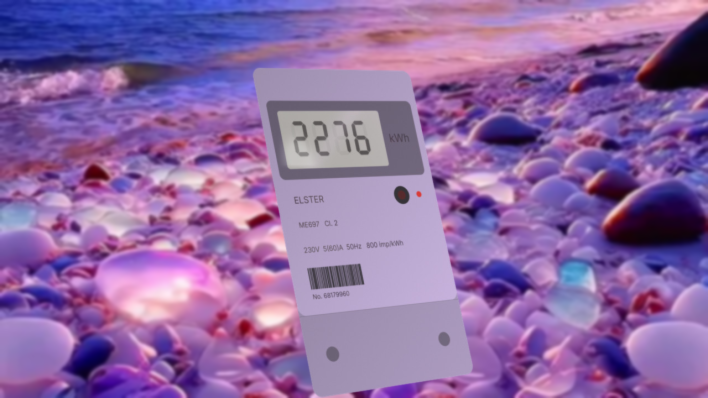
2276; kWh
